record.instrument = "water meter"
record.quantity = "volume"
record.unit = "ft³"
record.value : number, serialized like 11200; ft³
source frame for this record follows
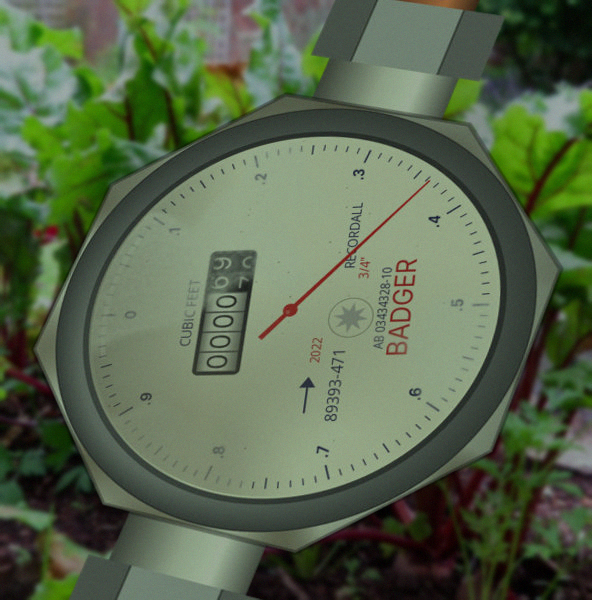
69.36; ft³
